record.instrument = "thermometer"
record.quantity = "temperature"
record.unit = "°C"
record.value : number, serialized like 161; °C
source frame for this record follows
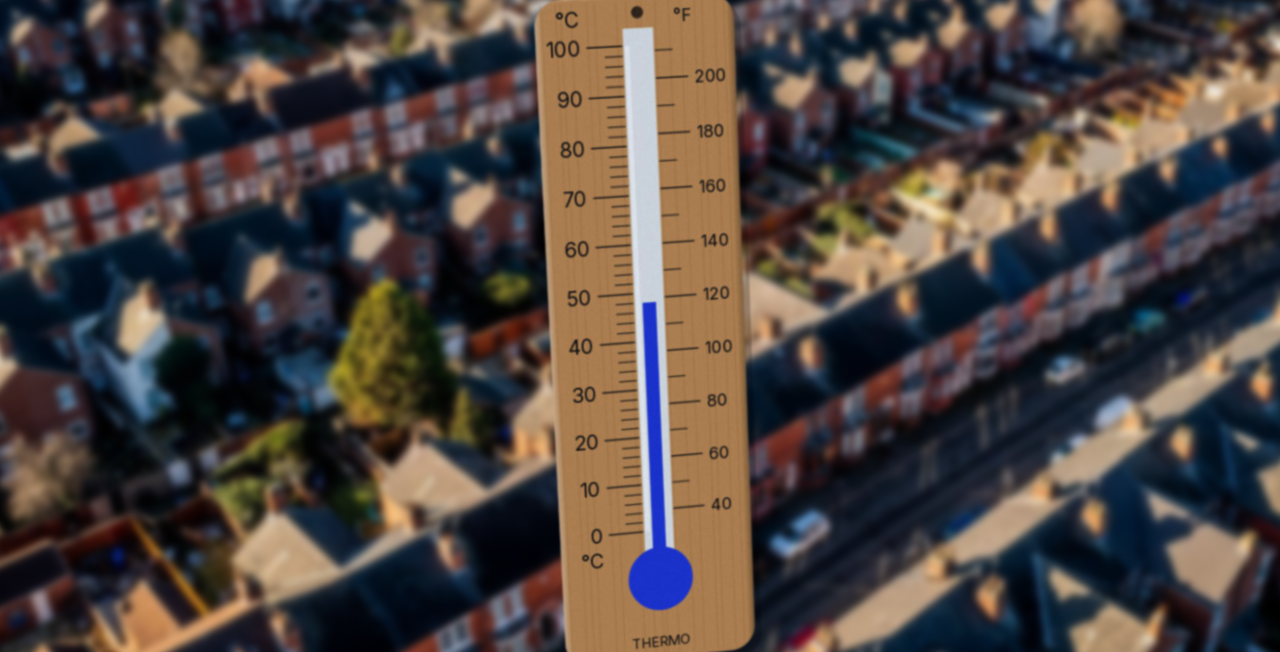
48; °C
